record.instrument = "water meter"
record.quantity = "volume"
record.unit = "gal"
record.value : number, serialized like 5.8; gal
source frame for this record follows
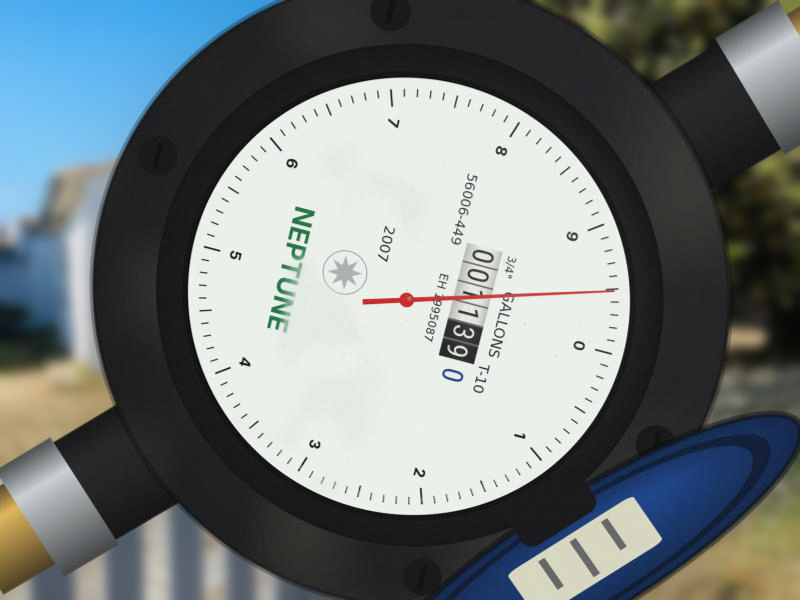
11389.5; gal
